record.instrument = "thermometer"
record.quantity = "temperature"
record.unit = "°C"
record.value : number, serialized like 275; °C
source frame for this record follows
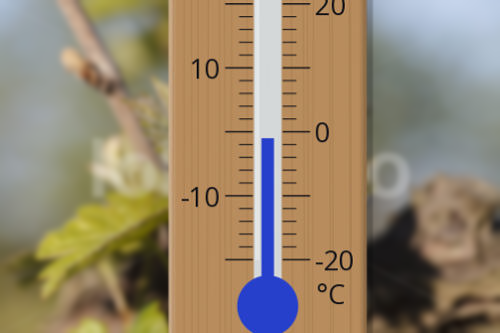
-1; °C
